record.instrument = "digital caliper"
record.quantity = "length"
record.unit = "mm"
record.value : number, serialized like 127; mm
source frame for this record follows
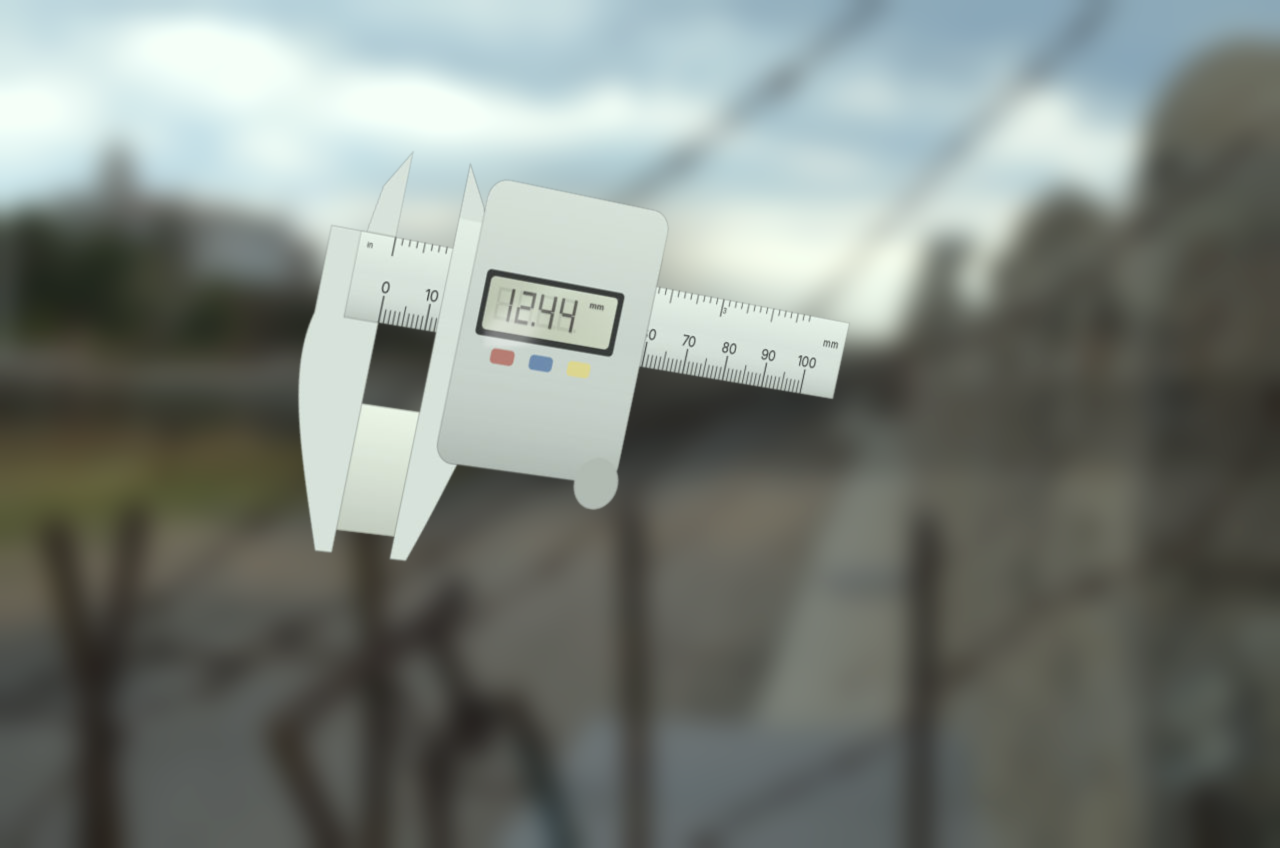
12.44; mm
